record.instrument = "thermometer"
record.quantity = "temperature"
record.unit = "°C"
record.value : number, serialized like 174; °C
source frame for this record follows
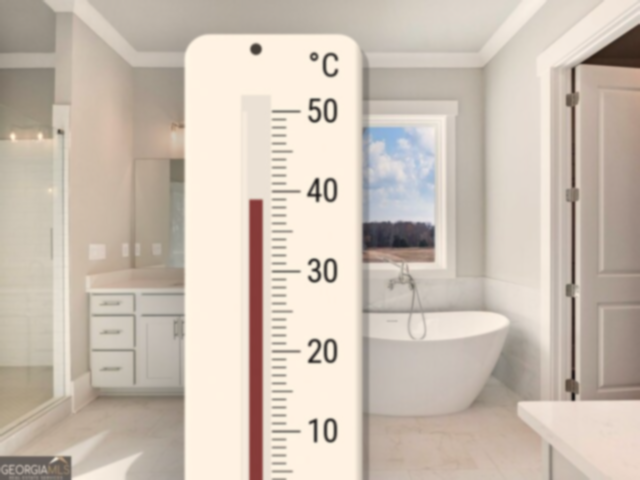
39; °C
